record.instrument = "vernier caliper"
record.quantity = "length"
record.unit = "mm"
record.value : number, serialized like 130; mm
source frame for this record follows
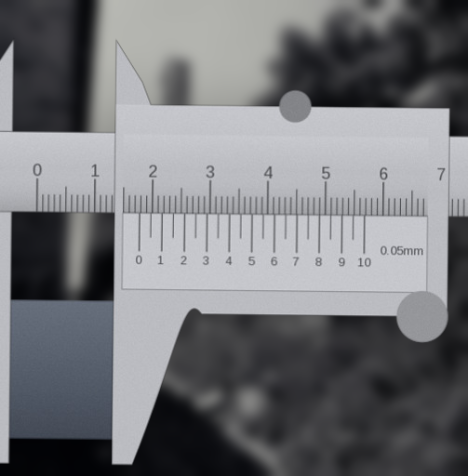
17.8; mm
